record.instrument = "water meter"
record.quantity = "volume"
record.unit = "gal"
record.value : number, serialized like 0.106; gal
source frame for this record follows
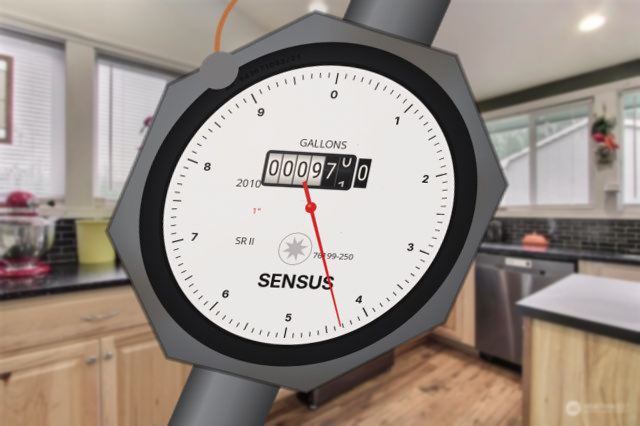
9704.3; gal
